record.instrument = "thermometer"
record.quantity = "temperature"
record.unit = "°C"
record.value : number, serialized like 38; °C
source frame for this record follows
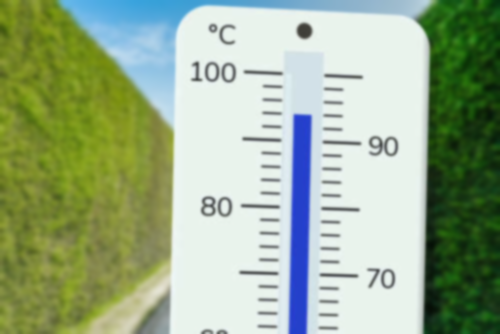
94; °C
